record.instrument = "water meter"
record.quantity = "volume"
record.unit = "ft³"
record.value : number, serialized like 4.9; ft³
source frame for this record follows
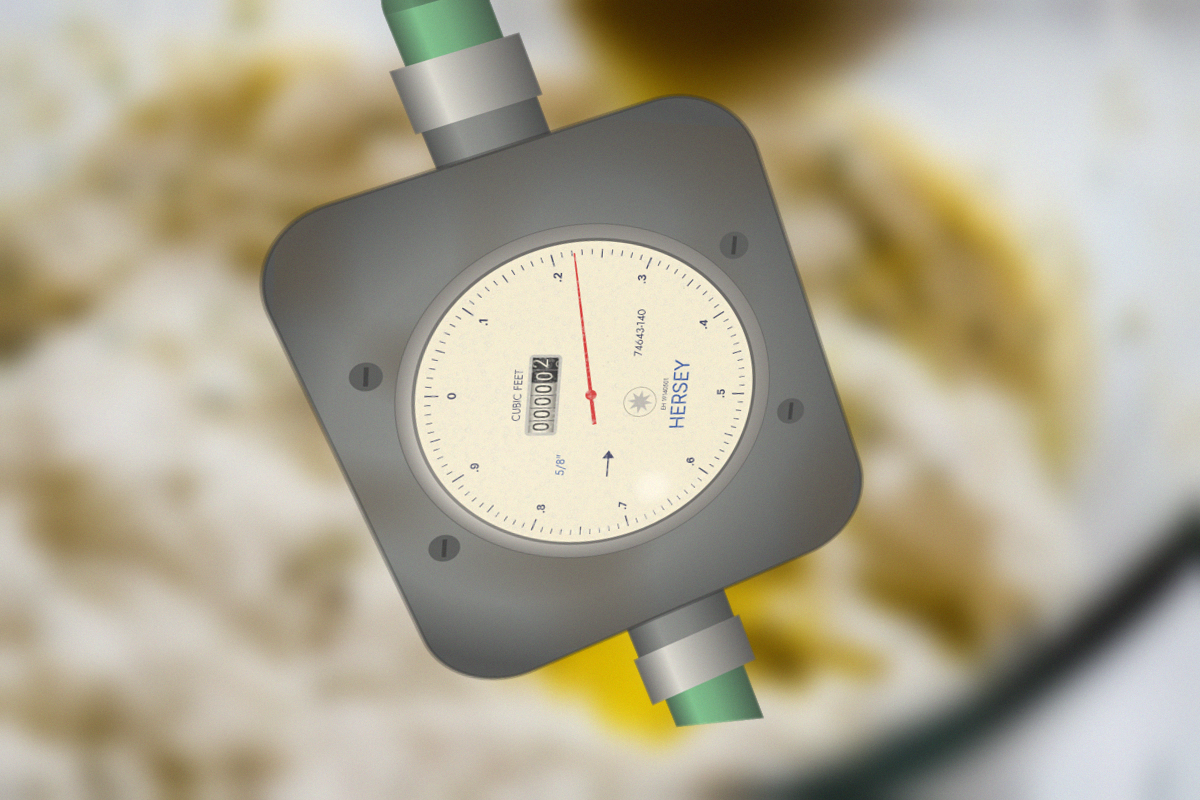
2.22; ft³
